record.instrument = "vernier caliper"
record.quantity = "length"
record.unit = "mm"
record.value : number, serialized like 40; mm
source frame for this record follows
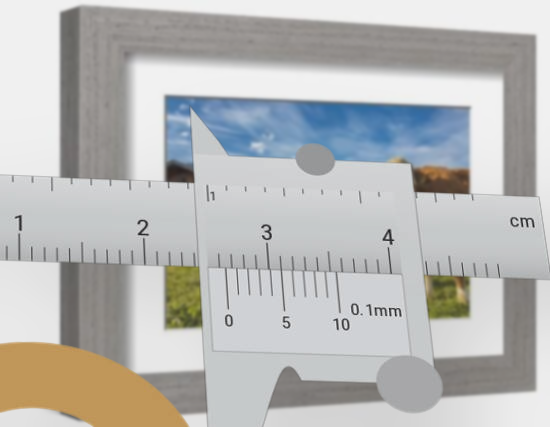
26.5; mm
